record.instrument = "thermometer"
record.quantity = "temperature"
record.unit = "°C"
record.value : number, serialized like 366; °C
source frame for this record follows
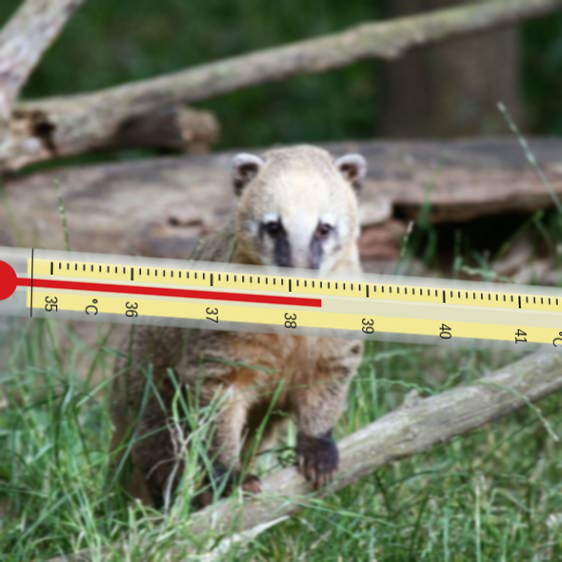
38.4; °C
